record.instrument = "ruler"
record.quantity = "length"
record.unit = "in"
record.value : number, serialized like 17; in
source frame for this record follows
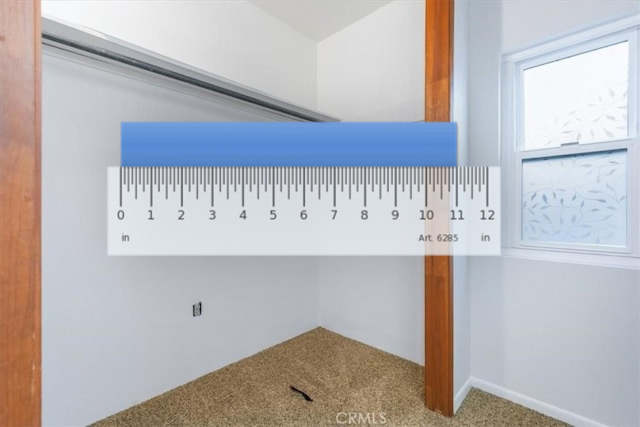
11; in
